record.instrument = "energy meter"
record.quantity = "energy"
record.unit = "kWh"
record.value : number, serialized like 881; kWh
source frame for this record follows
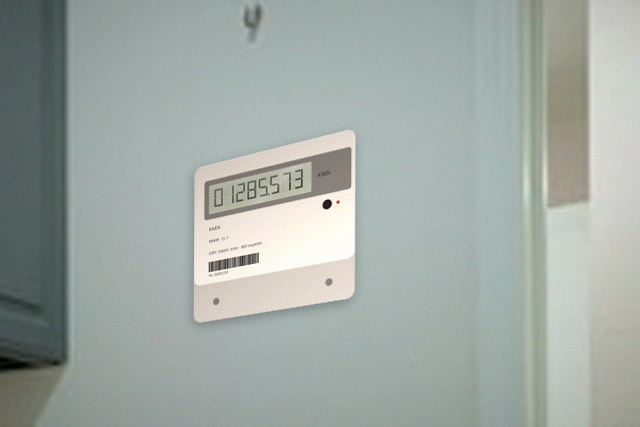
1285.573; kWh
